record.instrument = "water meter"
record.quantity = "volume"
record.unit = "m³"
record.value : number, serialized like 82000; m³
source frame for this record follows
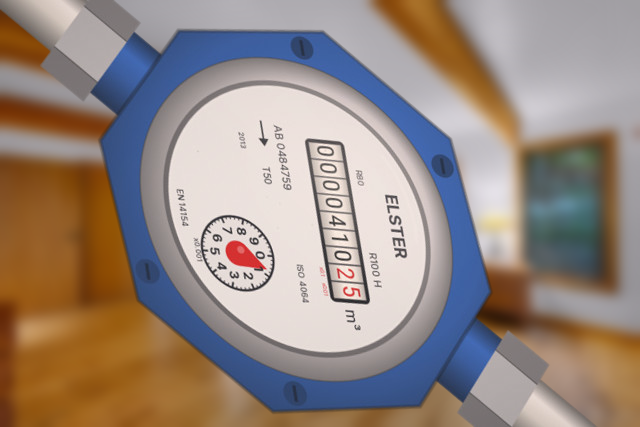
410.250; m³
